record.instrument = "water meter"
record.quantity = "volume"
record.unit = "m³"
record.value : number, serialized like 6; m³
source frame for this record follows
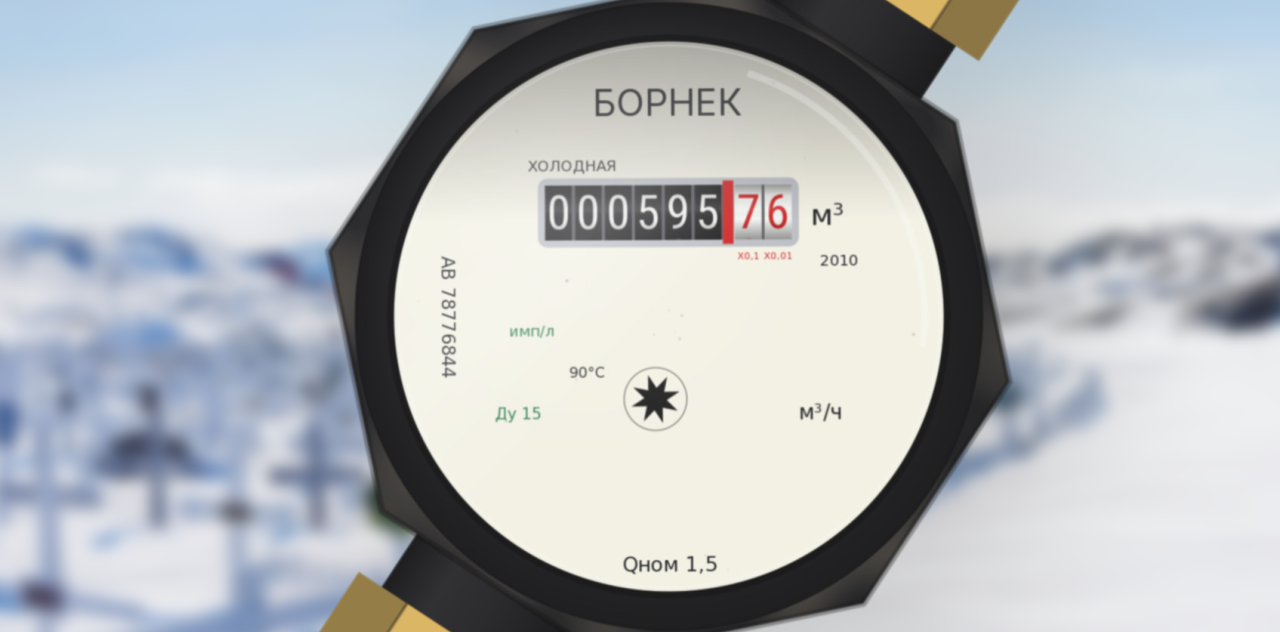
595.76; m³
